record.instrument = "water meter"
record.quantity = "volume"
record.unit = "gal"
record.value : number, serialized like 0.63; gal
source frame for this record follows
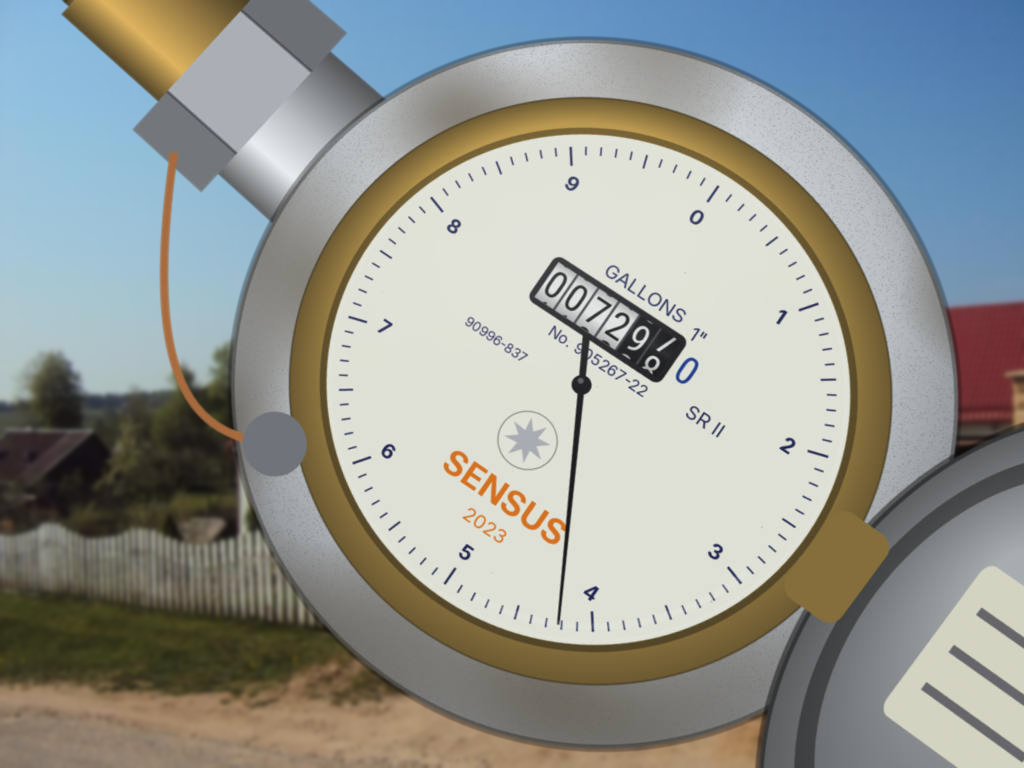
72974.2; gal
